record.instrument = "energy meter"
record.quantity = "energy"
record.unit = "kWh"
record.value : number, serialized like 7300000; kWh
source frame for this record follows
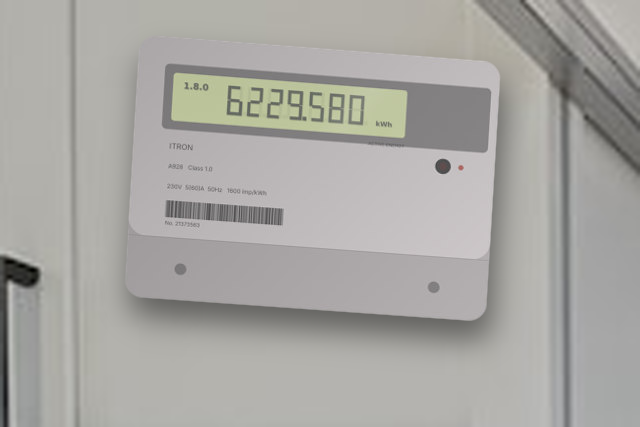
6229.580; kWh
